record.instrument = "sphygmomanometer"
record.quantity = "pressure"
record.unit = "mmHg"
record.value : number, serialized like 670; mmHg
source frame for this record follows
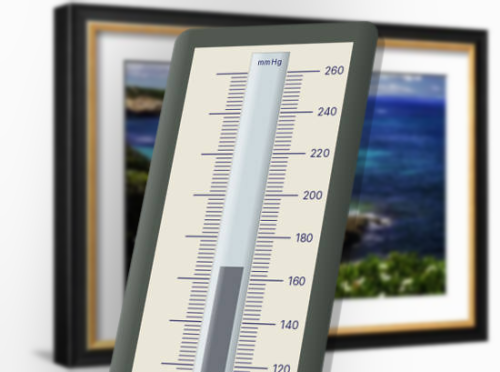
166; mmHg
